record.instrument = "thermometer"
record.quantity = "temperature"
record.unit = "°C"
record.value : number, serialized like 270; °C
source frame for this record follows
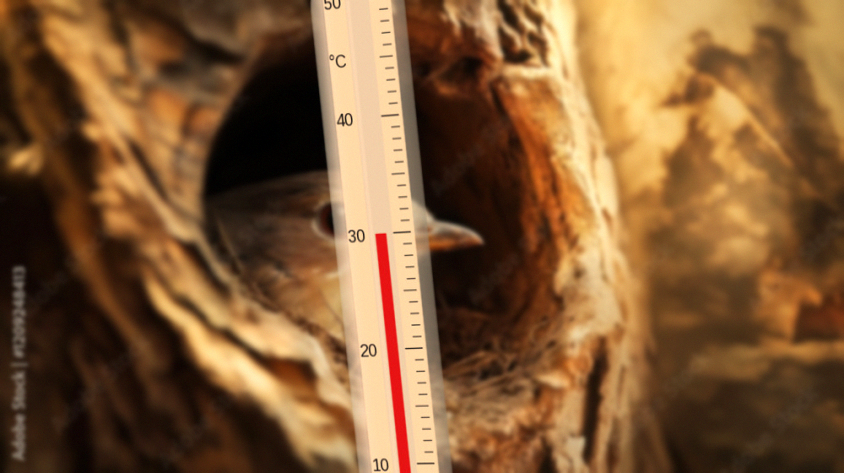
30; °C
